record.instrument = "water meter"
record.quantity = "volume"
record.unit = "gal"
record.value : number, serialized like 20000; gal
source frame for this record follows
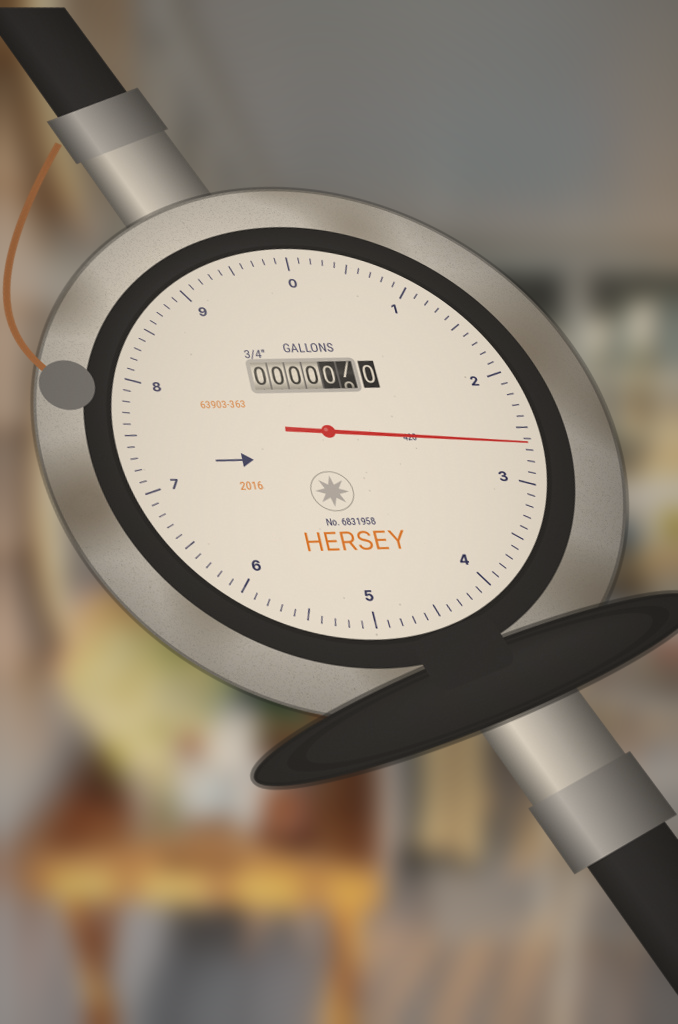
72.6; gal
